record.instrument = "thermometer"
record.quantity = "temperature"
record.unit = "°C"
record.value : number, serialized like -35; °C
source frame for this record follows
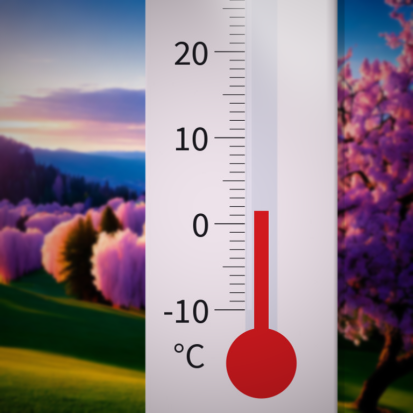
1.5; °C
